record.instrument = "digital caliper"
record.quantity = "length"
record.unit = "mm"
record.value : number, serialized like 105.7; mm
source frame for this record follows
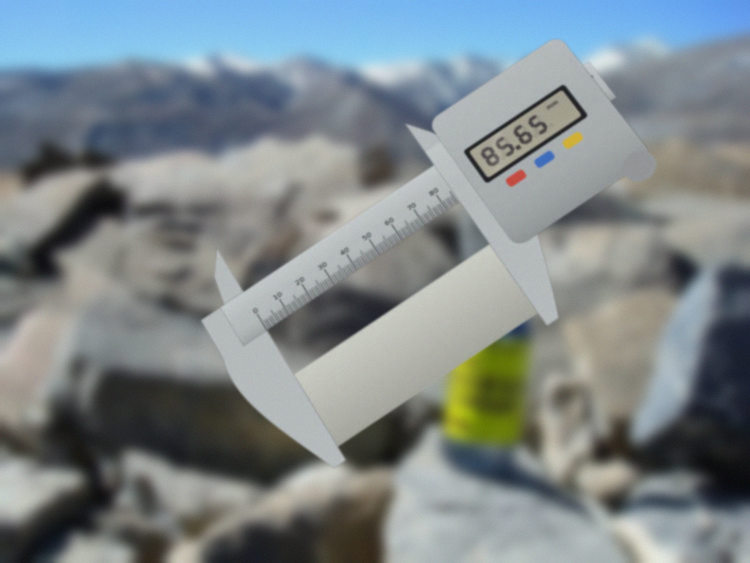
85.65; mm
